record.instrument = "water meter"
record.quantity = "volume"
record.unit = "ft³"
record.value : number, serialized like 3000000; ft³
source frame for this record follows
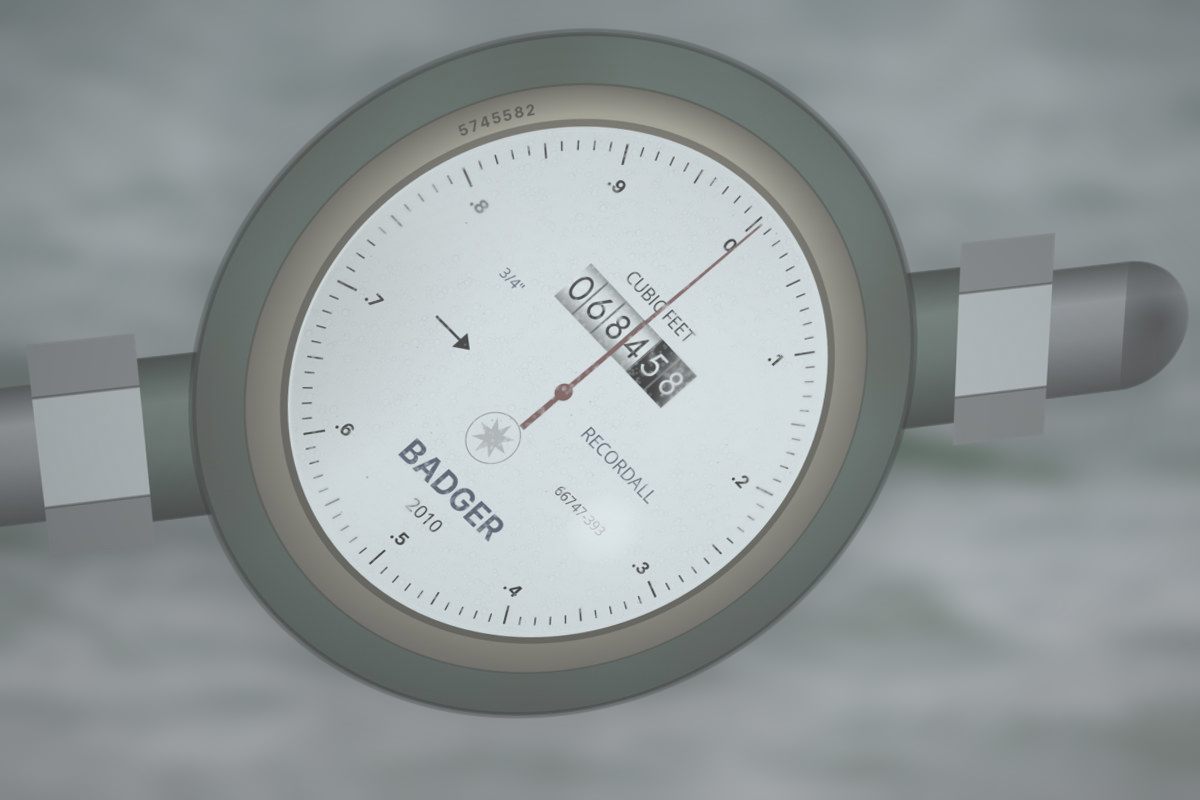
68458.00; ft³
